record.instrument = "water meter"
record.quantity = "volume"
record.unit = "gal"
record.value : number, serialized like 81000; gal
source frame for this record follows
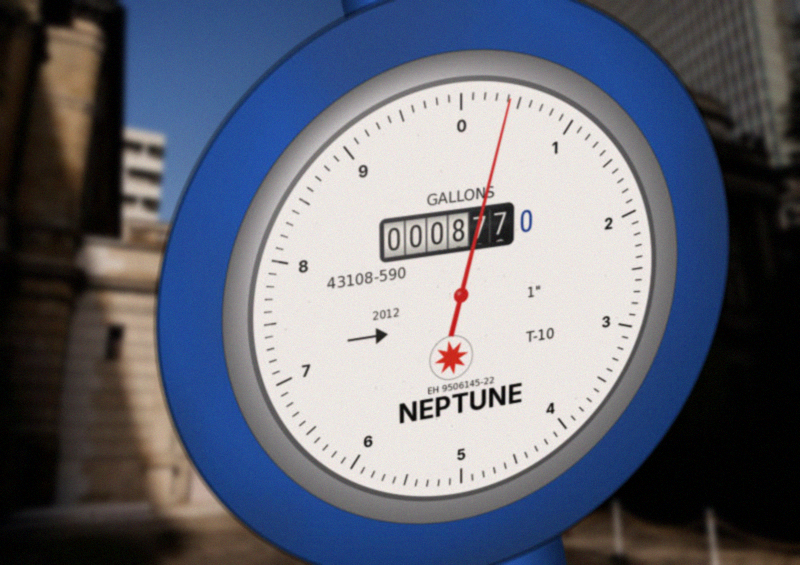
8770.4; gal
